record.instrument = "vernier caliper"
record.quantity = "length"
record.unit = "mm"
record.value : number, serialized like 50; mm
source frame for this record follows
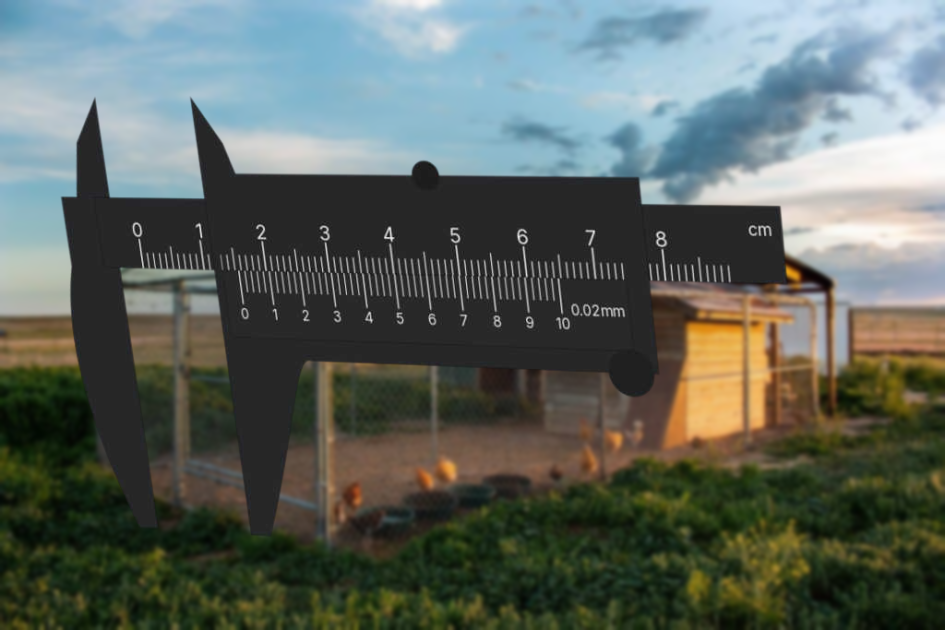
15.6; mm
